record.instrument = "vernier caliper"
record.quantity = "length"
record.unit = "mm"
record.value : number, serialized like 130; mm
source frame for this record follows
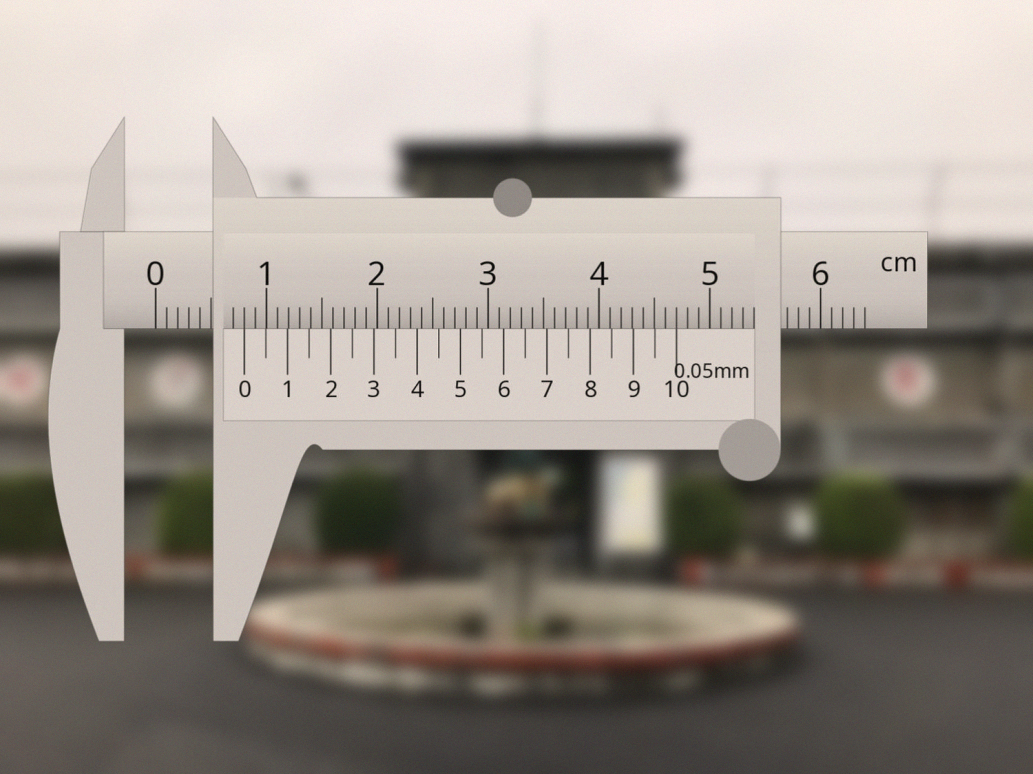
8.0; mm
